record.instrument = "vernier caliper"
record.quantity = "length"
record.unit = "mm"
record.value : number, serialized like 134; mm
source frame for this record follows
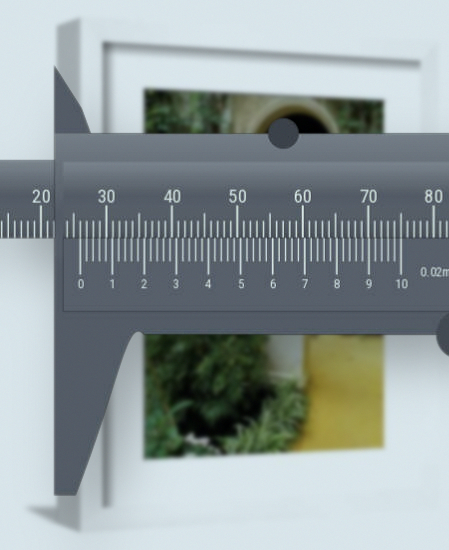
26.0; mm
